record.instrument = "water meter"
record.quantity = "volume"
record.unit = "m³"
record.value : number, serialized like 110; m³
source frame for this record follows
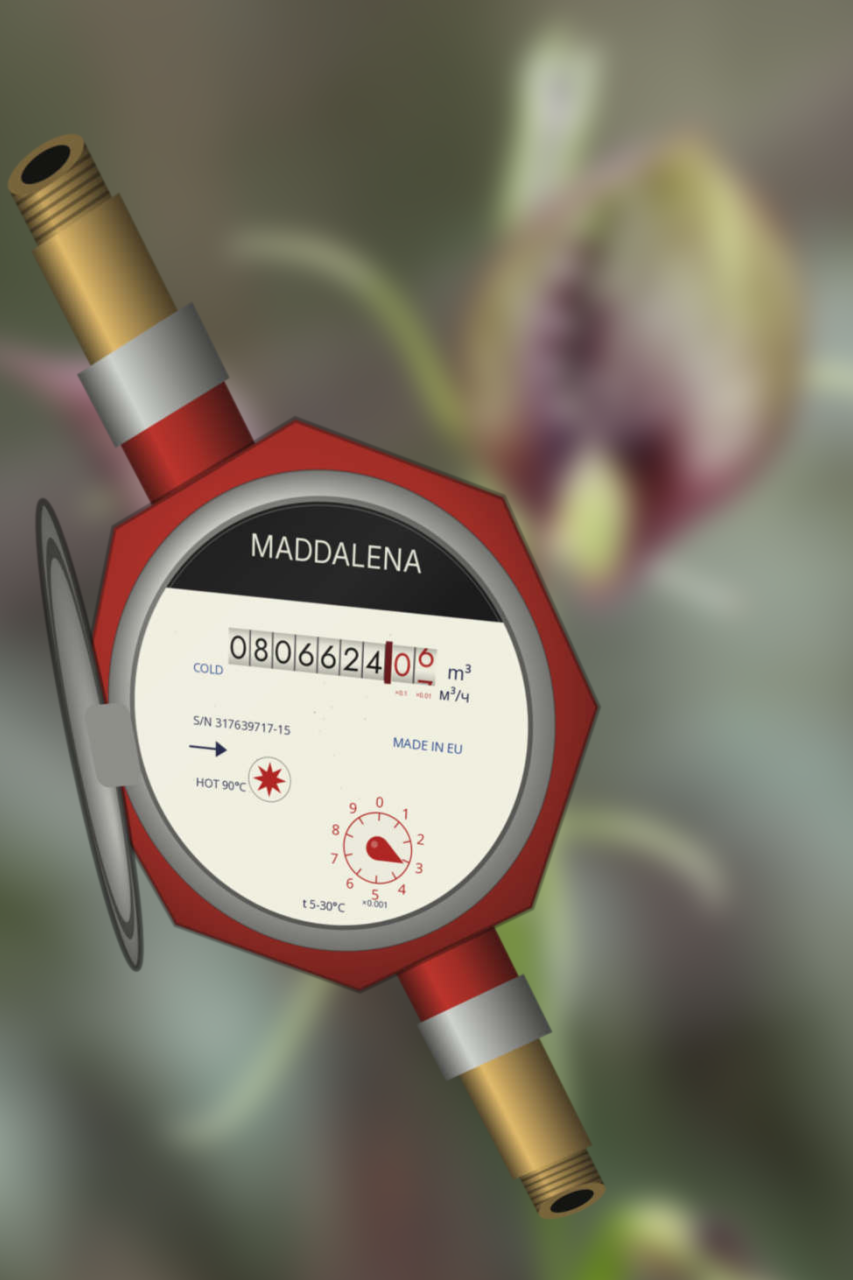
806624.063; m³
